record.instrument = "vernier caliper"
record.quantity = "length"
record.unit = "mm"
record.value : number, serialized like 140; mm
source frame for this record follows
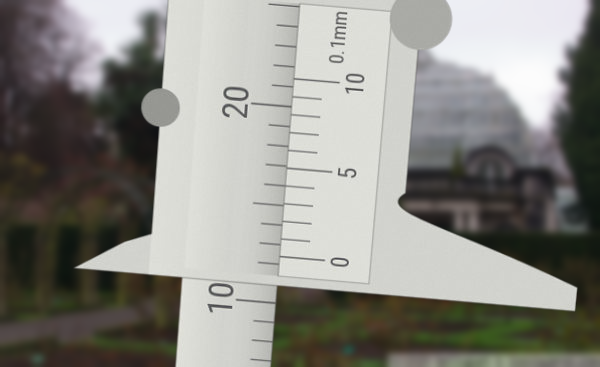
12.4; mm
